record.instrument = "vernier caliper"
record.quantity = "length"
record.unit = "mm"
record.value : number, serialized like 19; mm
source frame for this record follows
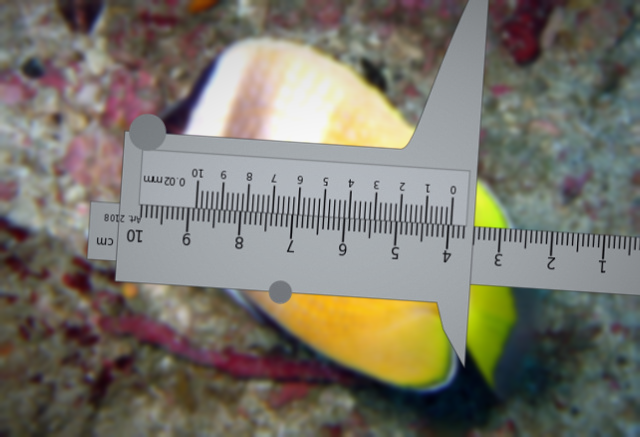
39.5; mm
